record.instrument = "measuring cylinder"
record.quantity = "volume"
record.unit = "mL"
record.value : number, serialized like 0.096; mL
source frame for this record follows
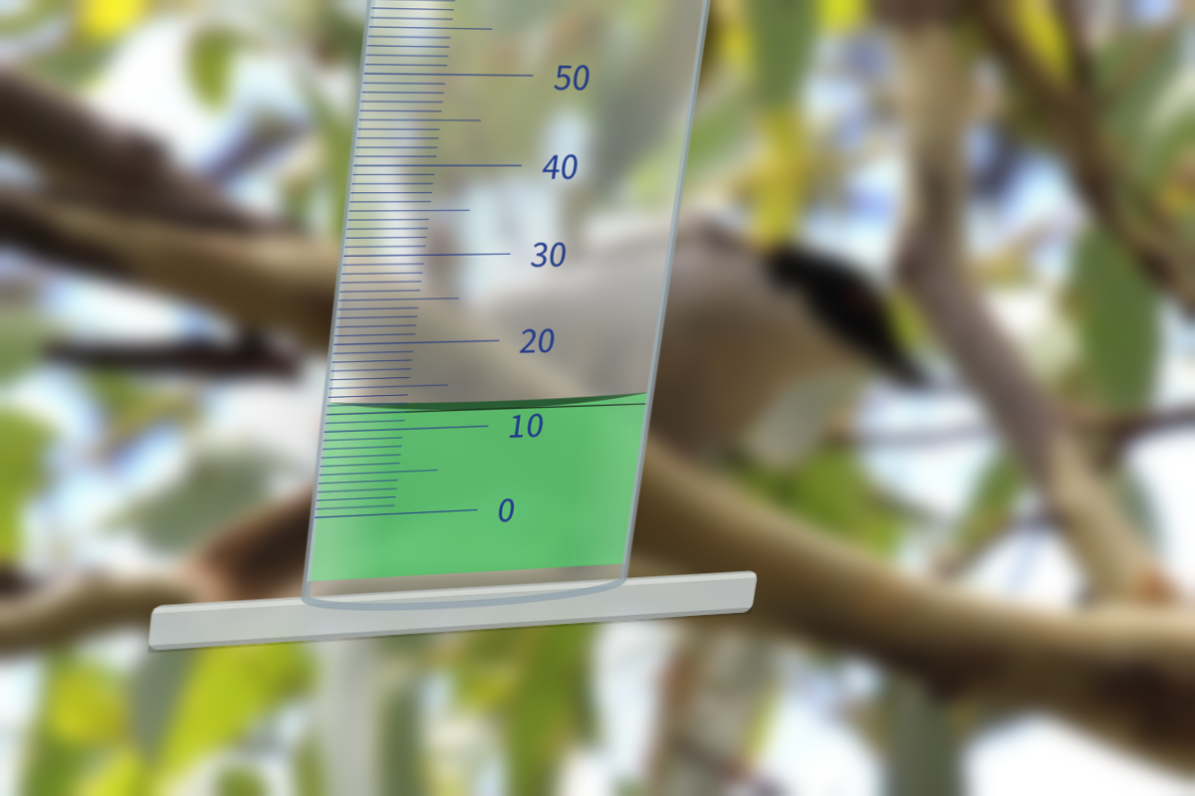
12; mL
